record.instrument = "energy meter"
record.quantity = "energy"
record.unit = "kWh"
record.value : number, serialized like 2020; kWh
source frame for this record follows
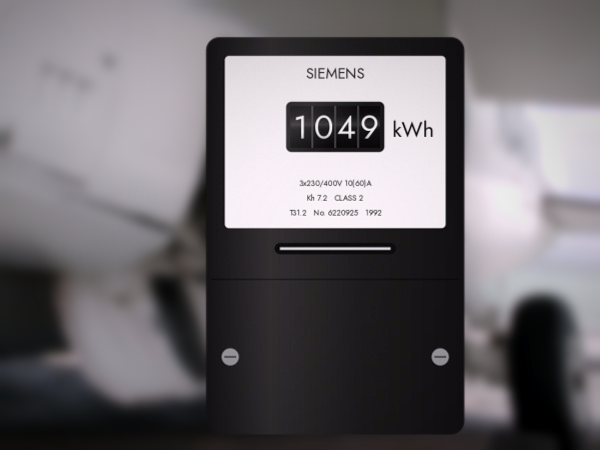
1049; kWh
